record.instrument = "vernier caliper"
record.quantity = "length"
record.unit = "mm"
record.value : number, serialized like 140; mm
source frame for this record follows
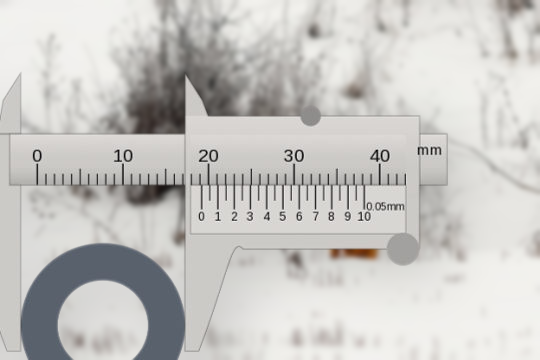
19.2; mm
